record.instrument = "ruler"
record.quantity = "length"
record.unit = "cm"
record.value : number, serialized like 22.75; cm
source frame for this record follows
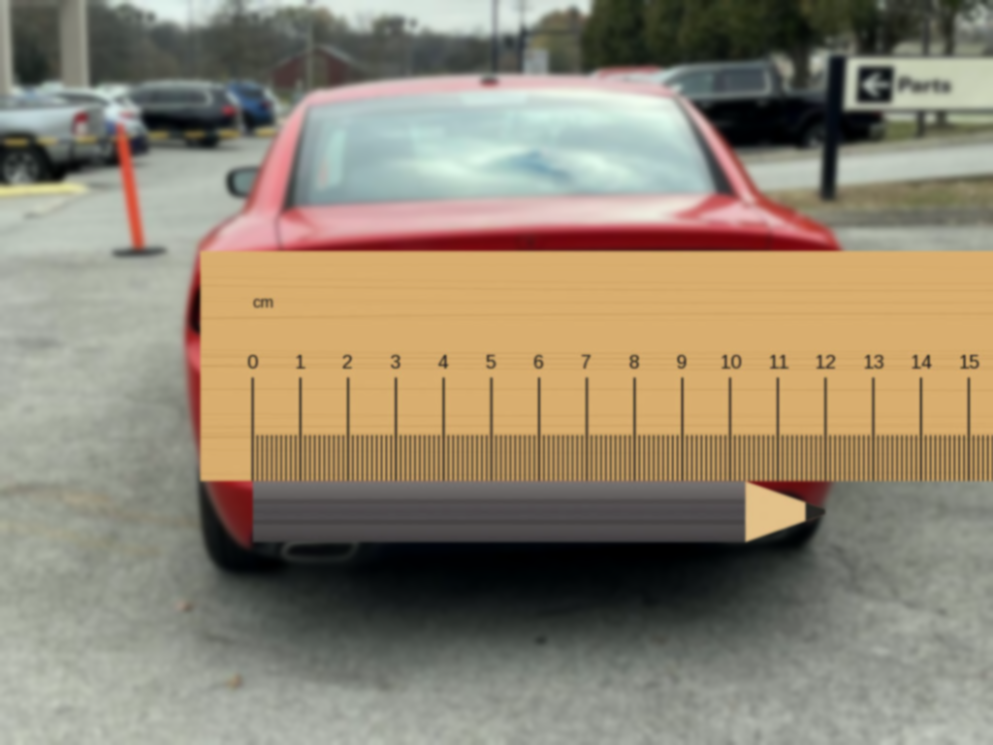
12; cm
